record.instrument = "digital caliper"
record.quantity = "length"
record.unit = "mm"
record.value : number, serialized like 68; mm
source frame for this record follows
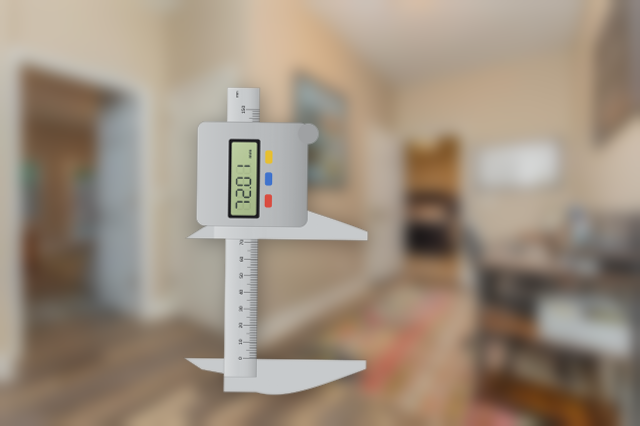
72.01; mm
